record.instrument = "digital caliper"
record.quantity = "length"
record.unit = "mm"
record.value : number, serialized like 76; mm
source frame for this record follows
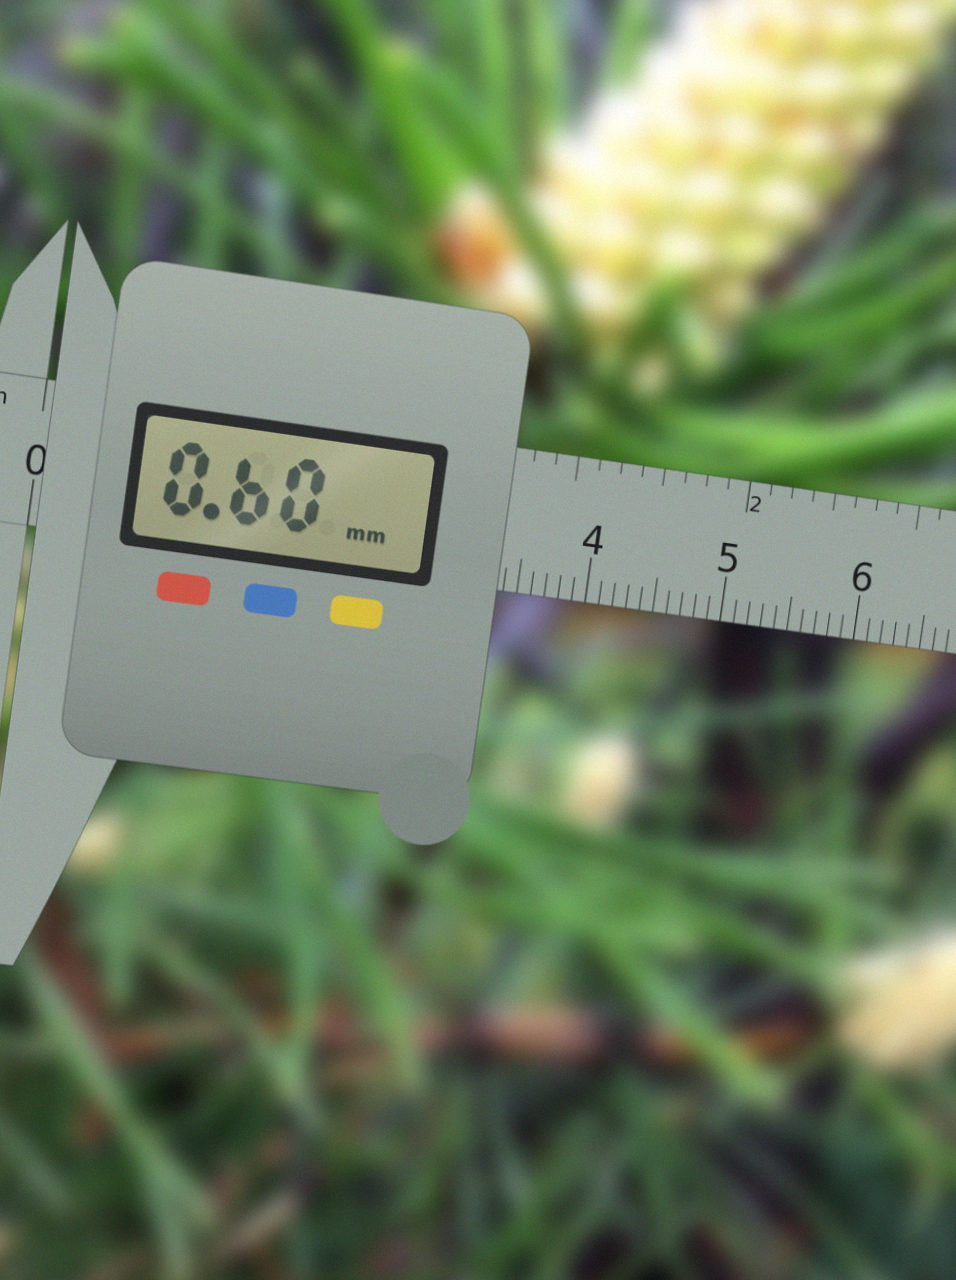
0.60; mm
